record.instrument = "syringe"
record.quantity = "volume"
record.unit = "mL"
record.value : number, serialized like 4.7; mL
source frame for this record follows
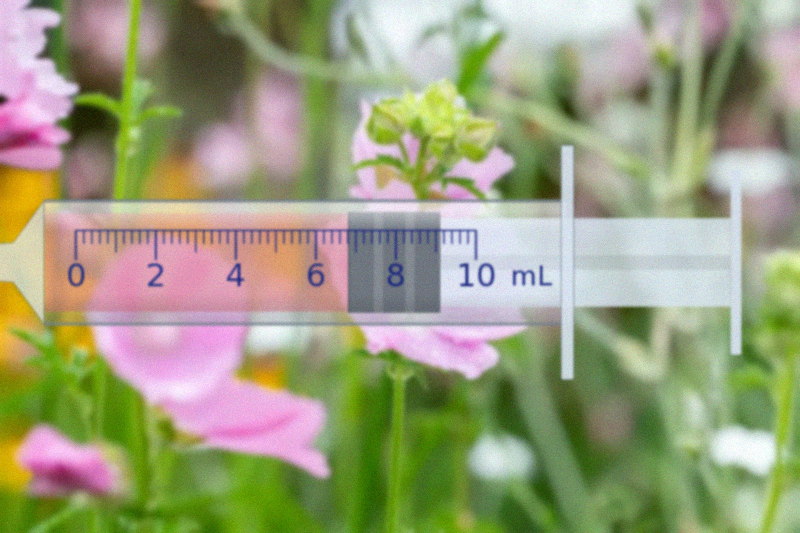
6.8; mL
